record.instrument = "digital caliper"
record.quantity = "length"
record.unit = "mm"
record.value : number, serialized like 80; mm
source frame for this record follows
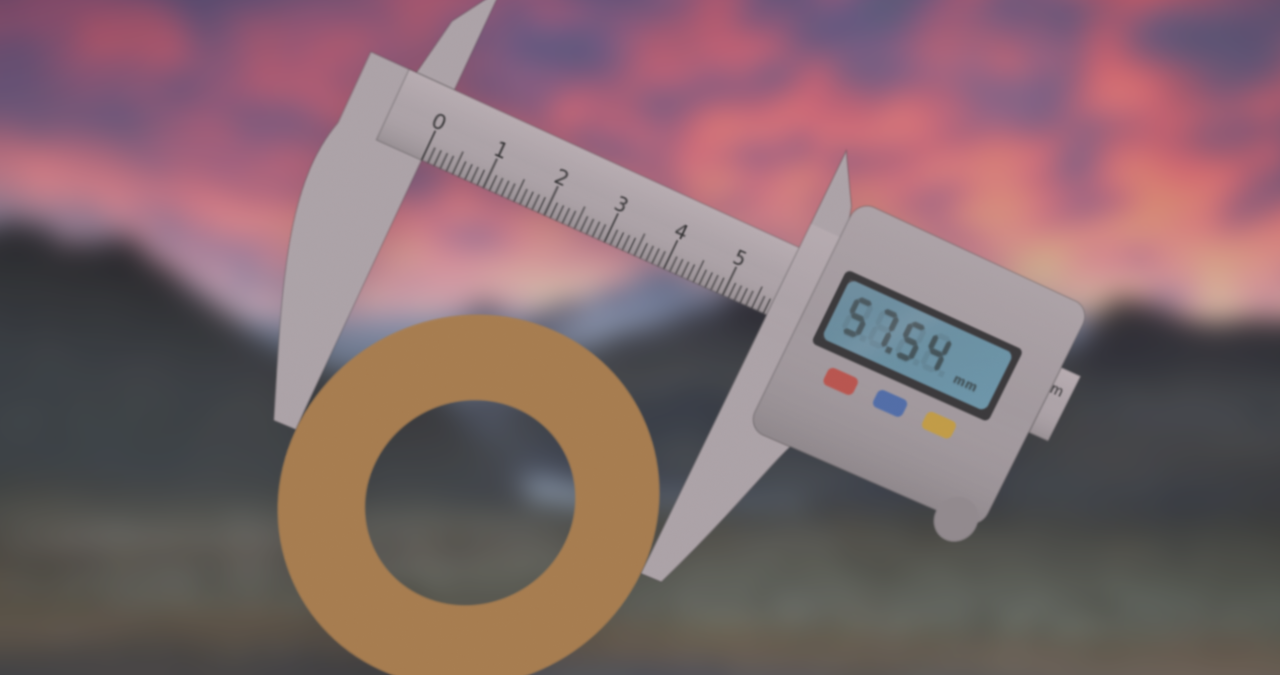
57.54; mm
